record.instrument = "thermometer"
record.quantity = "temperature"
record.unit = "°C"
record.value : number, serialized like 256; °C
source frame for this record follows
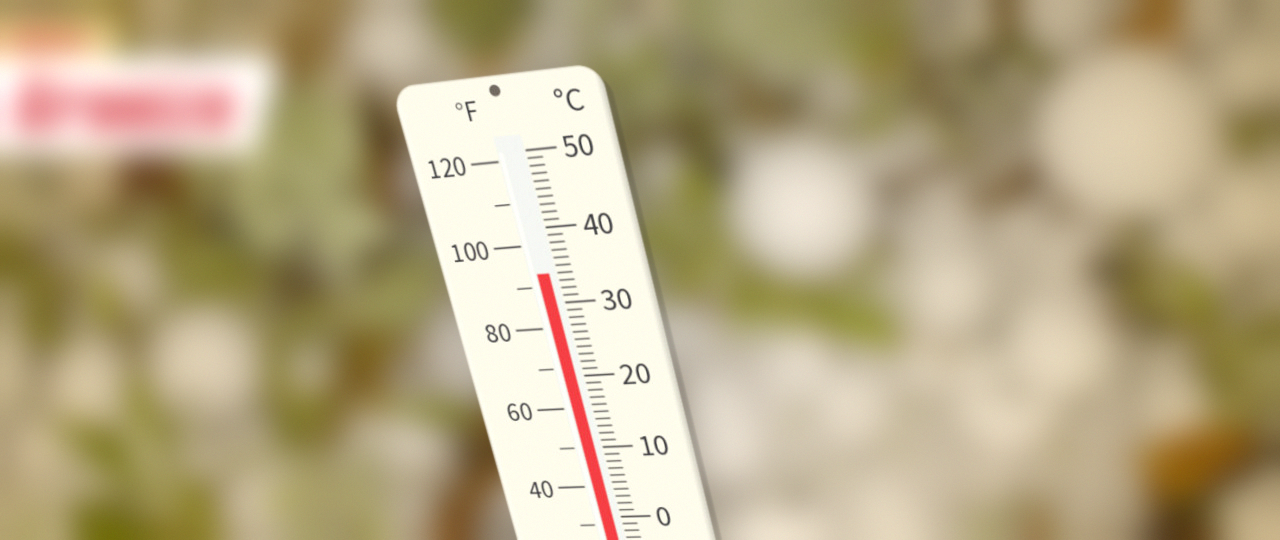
34; °C
